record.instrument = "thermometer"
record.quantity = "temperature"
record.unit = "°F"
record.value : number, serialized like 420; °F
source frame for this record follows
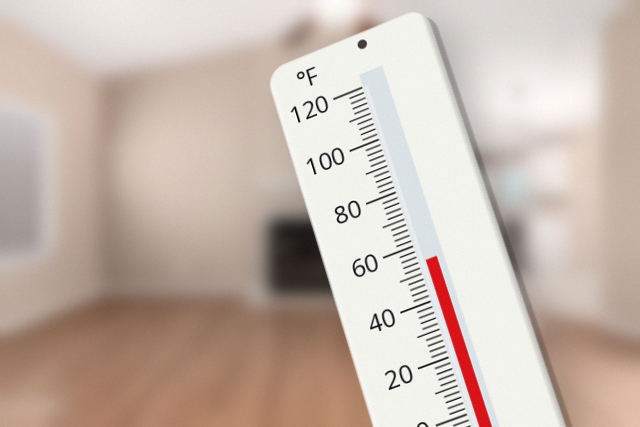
54; °F
